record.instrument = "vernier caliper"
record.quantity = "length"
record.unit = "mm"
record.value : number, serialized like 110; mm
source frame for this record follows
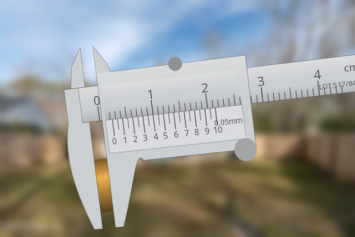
2.4; mm
